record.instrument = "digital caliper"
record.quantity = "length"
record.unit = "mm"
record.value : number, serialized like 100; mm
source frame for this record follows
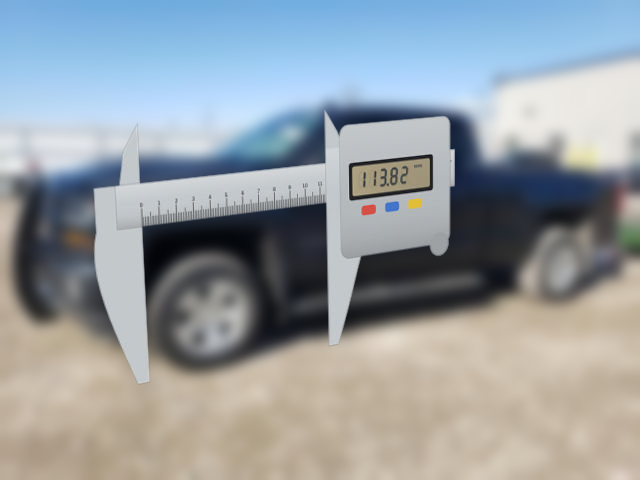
113.82; mm
